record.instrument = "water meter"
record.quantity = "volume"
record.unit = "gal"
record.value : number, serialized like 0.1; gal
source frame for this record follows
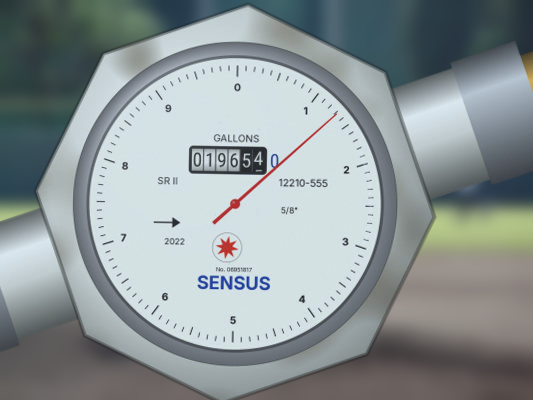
196541.3; gal
